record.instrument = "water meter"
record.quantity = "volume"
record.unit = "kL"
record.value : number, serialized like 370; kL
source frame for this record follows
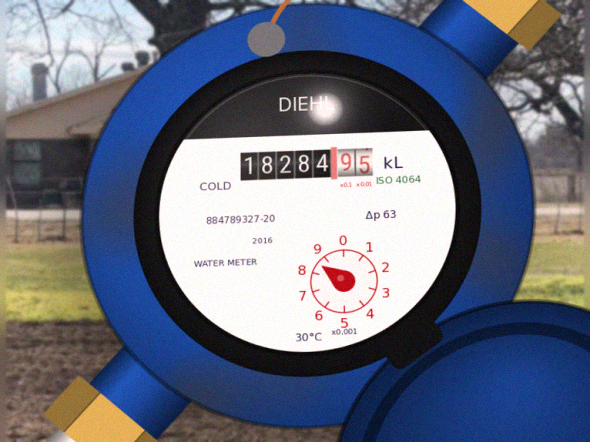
18284.948; kL
